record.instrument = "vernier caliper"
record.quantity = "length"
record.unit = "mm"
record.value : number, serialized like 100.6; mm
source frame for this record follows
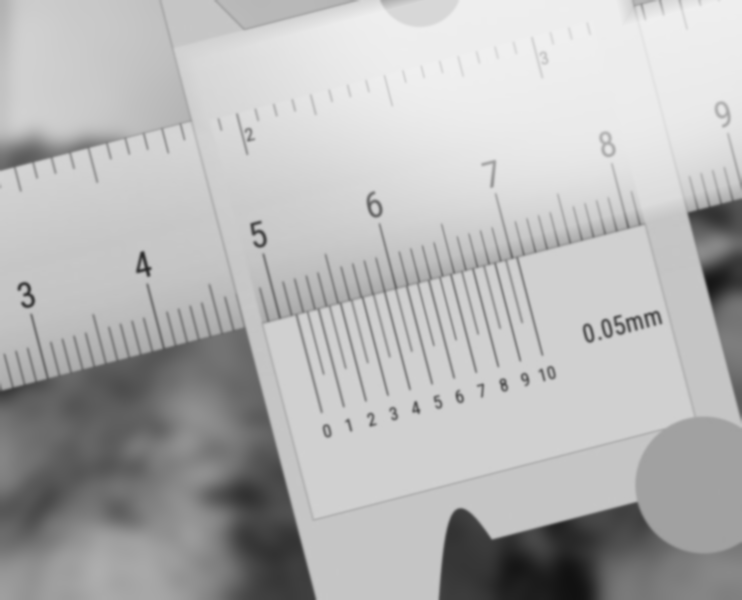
51.4; mm
